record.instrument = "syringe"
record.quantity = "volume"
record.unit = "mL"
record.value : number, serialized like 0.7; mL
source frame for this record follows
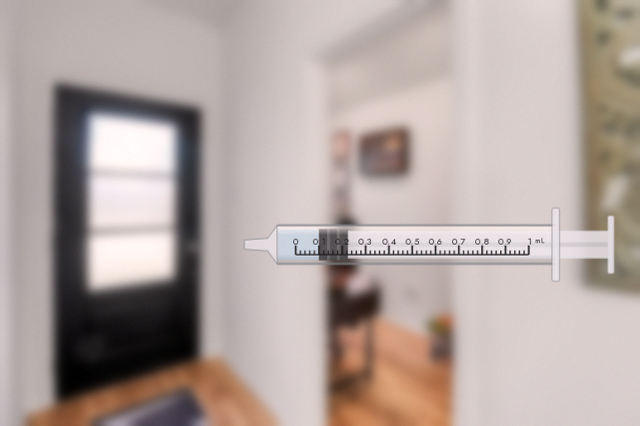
0.1; mL
